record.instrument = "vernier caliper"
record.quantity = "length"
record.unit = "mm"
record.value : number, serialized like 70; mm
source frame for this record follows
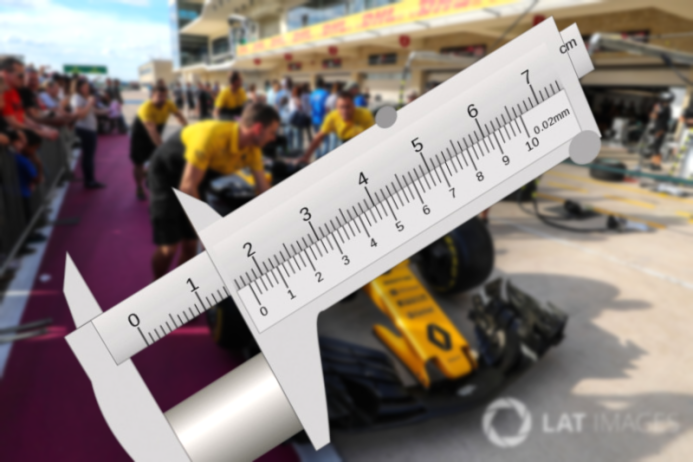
17.6; mm
